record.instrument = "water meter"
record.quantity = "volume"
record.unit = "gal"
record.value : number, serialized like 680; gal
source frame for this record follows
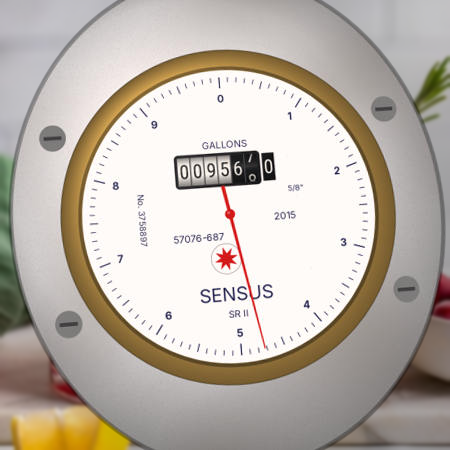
95674.7; gal
